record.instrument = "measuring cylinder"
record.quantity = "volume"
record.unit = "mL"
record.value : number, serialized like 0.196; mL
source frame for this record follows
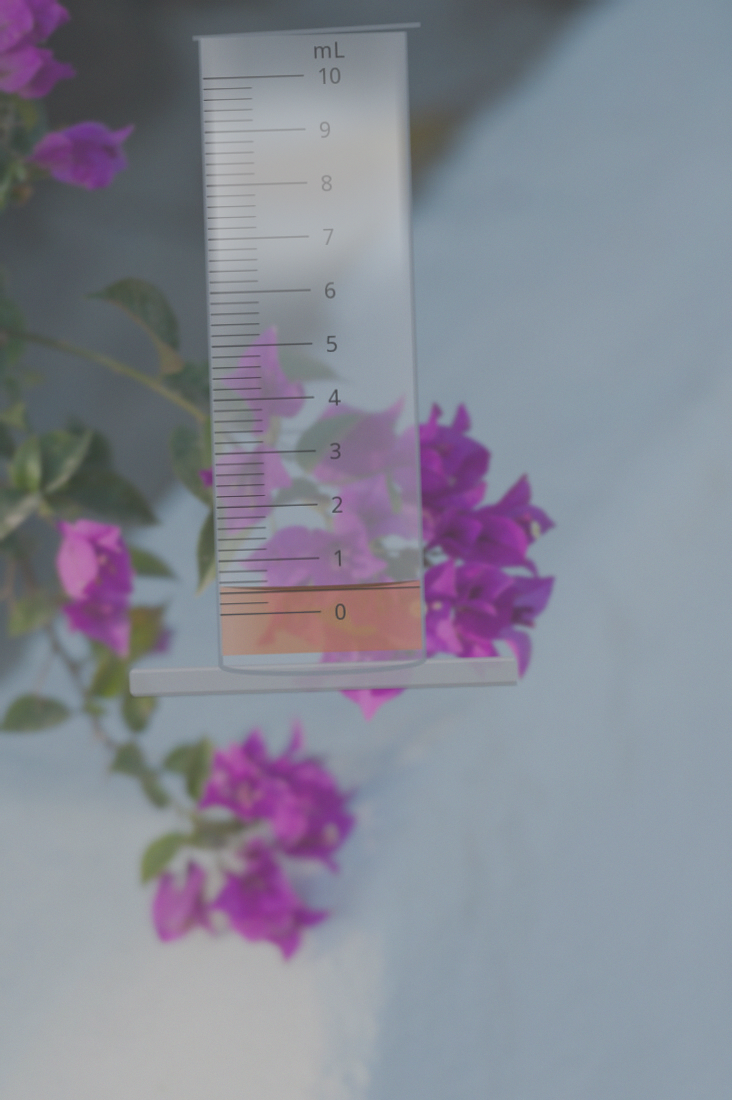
0.4; mL
